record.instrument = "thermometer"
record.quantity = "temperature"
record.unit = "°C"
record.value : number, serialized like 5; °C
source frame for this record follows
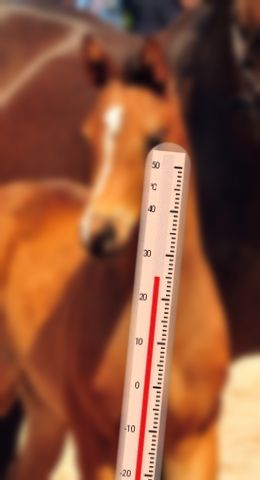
25; °C
